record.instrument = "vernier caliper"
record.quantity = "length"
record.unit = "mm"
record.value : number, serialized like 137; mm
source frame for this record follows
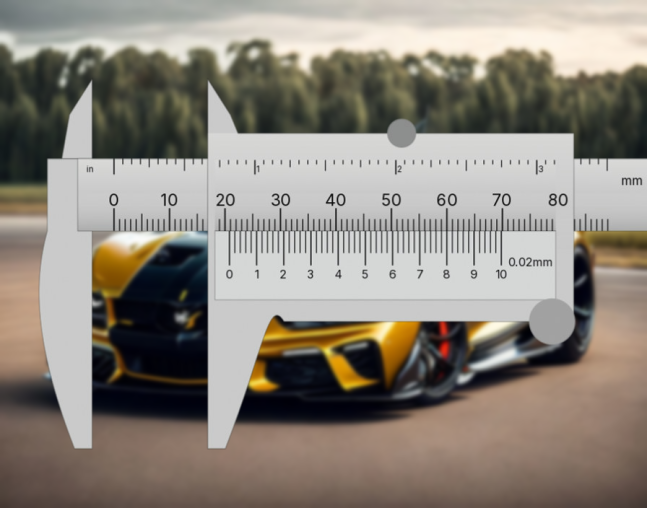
20.8; mm
